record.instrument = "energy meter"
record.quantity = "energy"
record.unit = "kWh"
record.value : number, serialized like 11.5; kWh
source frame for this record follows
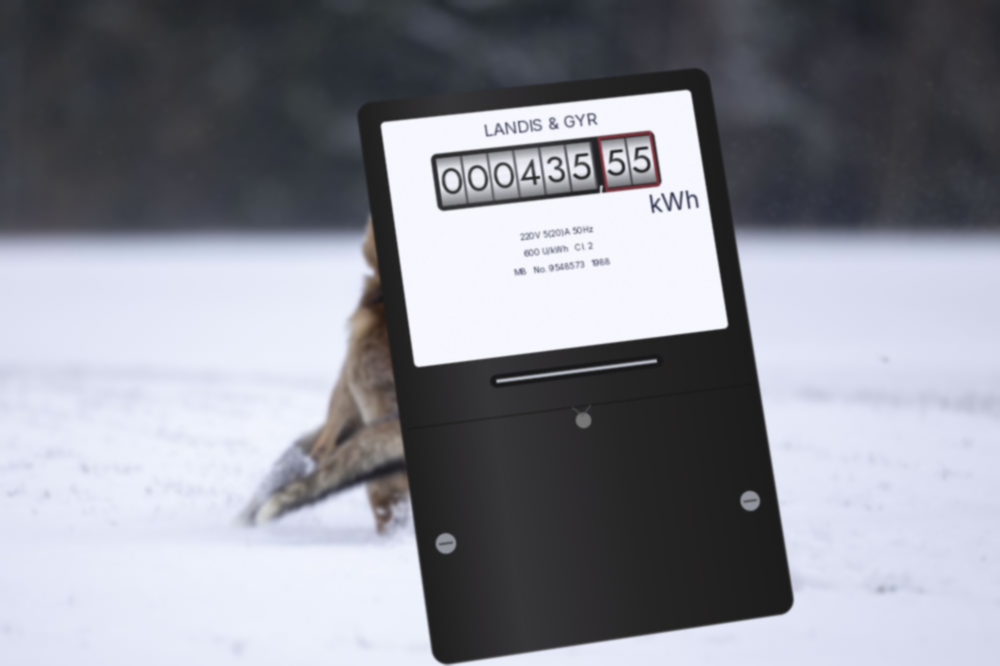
435.55; kWh
